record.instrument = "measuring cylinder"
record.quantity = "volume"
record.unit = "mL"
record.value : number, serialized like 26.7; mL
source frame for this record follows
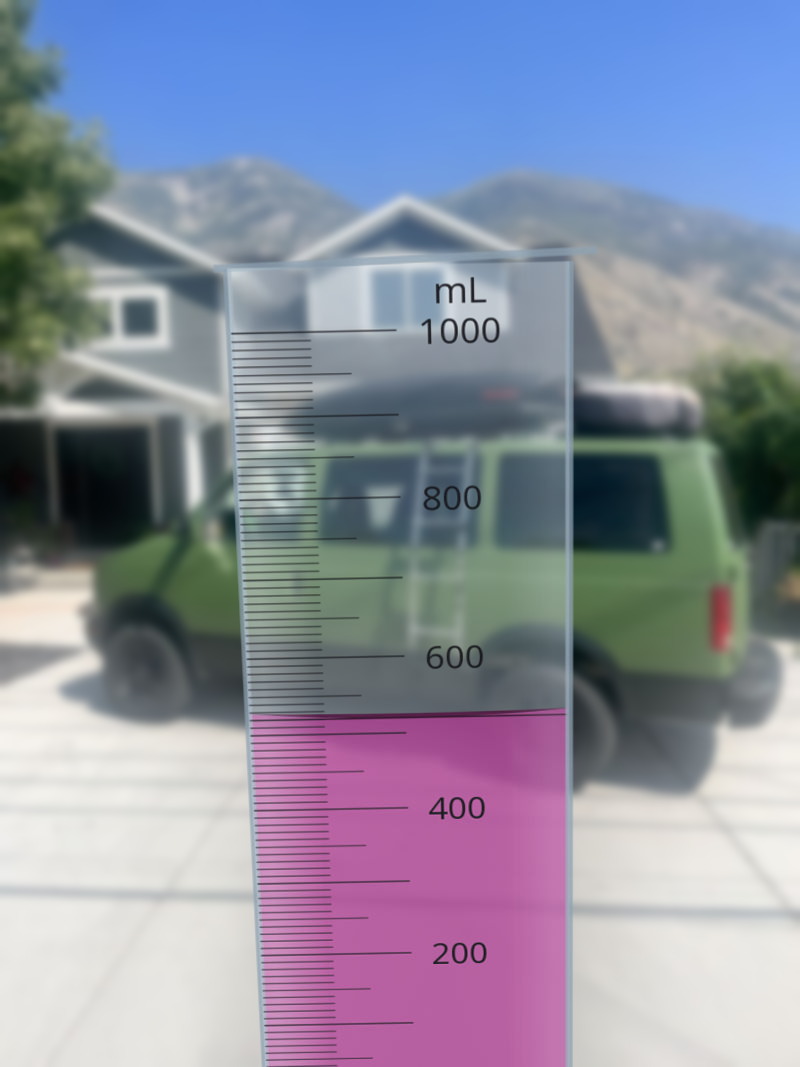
520; mL
